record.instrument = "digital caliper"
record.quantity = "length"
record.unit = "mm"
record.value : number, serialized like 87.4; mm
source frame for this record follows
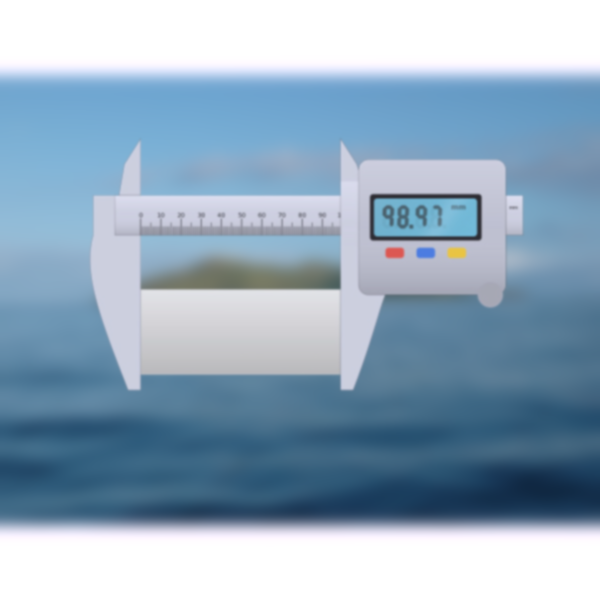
98.97; mm
